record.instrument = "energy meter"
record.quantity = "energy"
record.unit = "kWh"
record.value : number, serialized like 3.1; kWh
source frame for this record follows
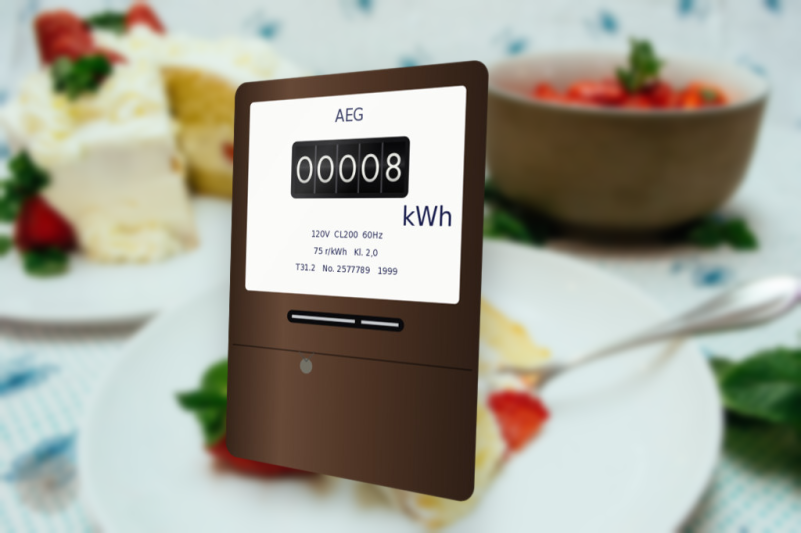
8; kWh
